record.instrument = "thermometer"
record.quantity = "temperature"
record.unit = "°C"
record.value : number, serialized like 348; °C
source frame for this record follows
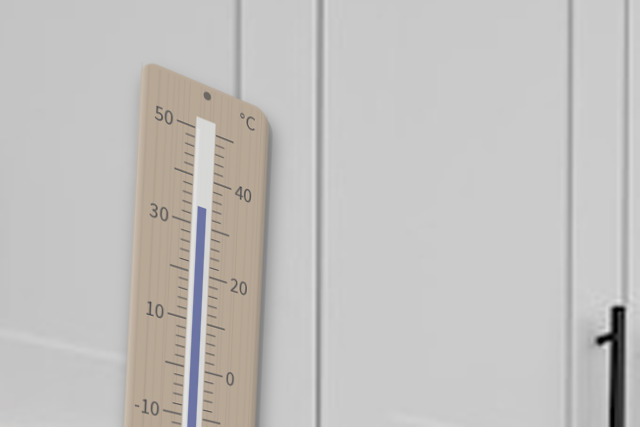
34; °C
